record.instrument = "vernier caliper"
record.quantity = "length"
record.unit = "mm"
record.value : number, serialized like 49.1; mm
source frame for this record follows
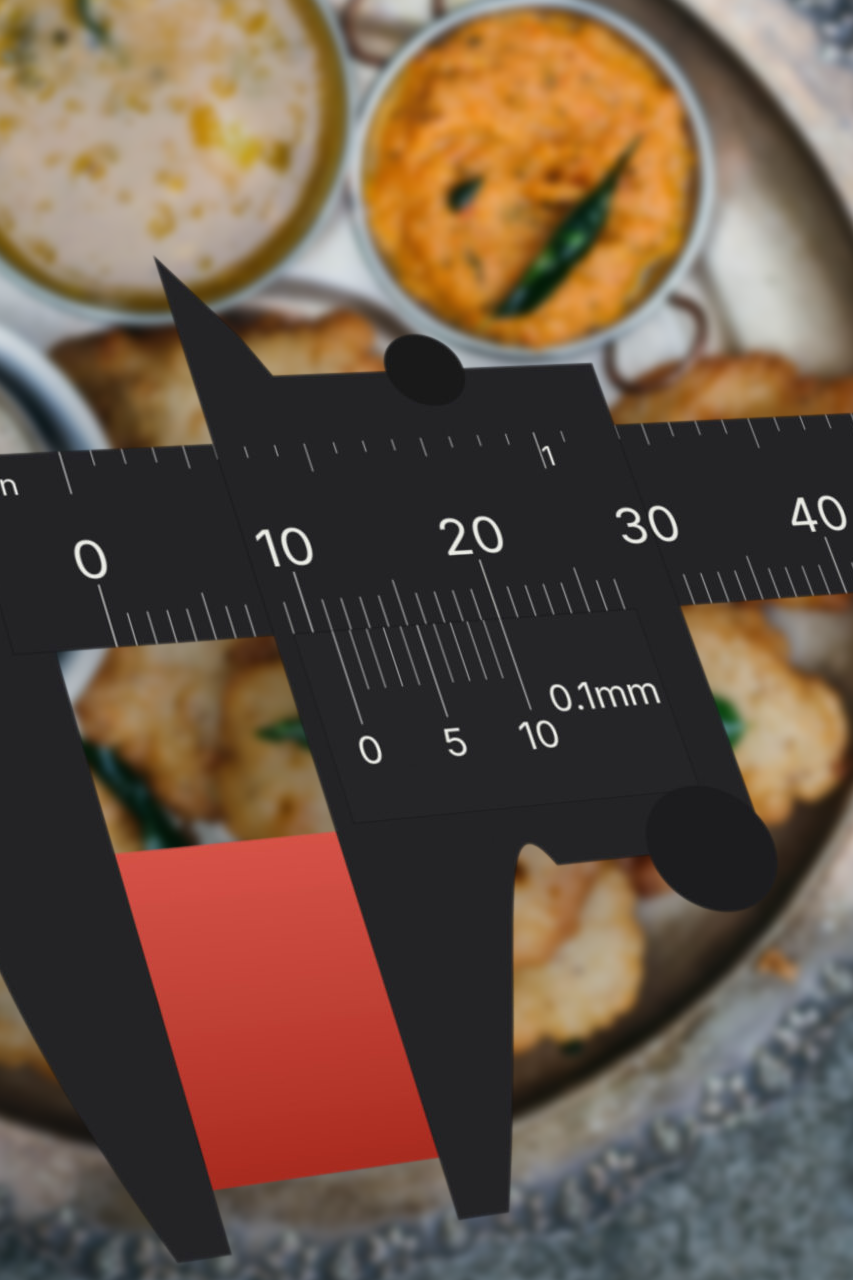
11.0; mm
